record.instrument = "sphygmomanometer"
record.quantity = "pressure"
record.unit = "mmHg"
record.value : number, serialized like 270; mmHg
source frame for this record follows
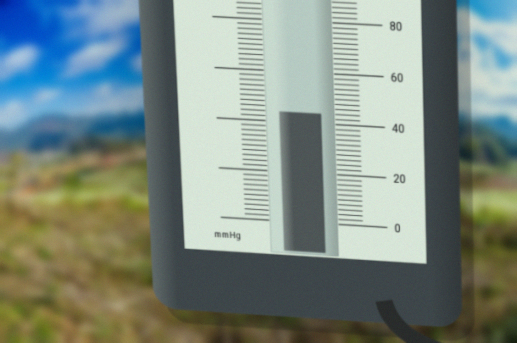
44; mmHg
